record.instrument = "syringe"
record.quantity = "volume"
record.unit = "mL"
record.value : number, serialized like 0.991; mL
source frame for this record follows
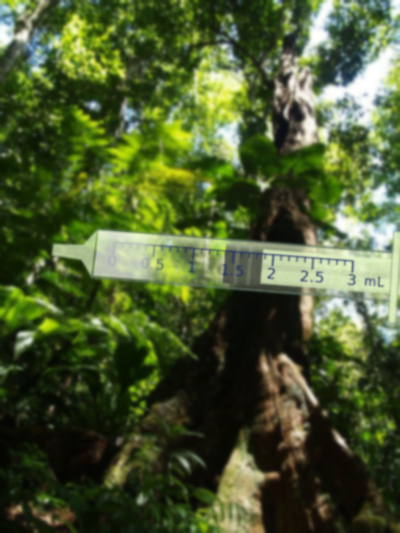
1.4; mL
